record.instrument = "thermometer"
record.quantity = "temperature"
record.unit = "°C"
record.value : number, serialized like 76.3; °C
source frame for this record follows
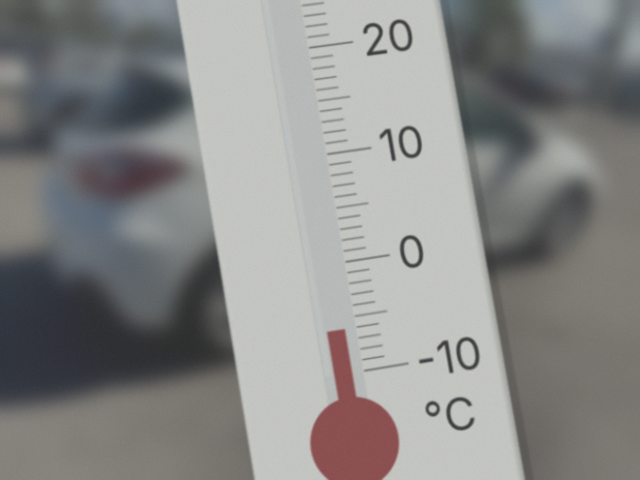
-6; °C
